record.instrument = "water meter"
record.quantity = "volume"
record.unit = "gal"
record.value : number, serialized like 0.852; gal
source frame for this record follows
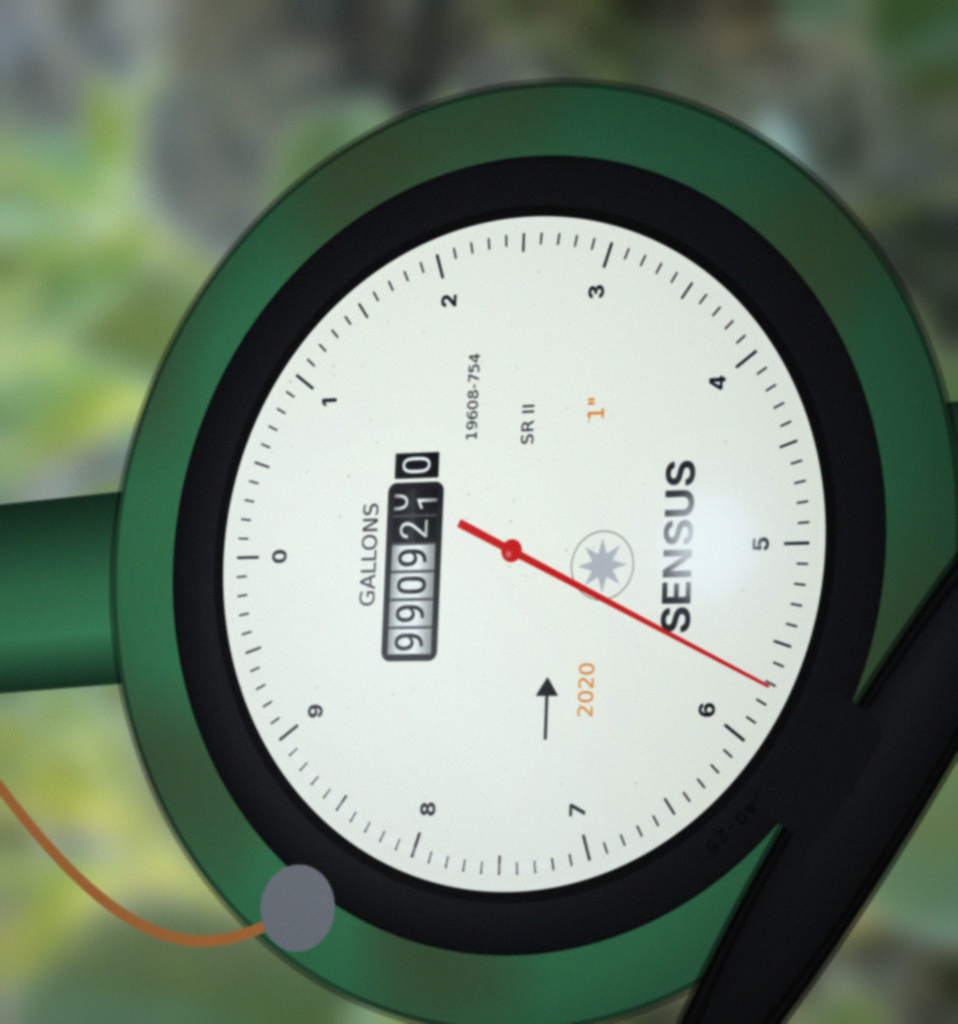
9909205.7; gal
